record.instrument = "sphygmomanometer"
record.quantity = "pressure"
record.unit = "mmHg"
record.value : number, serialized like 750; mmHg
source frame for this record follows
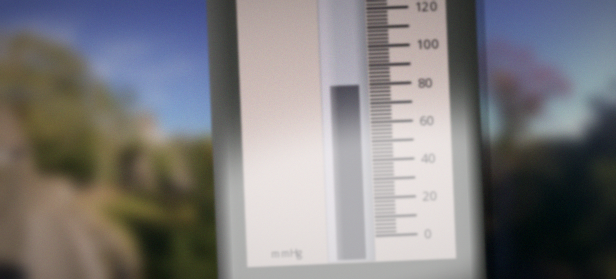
80; mmHg
